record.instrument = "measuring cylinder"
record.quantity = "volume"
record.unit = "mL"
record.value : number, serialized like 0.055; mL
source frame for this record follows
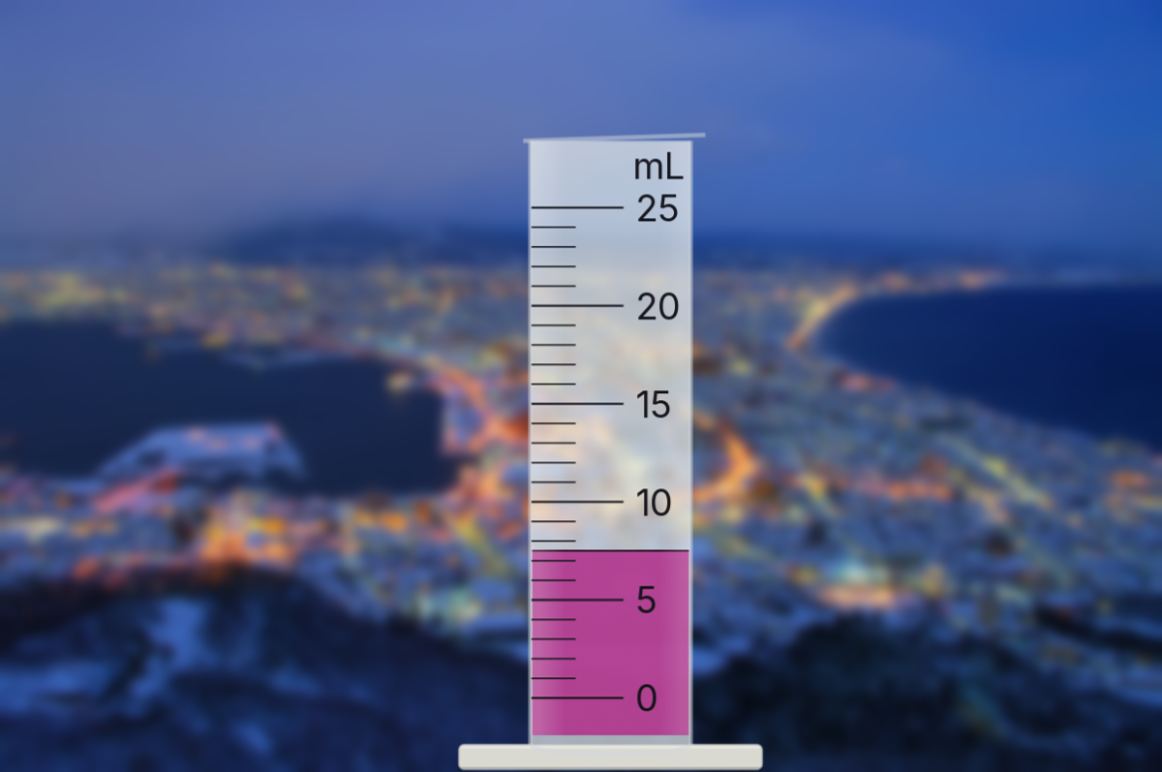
7.5; mL
